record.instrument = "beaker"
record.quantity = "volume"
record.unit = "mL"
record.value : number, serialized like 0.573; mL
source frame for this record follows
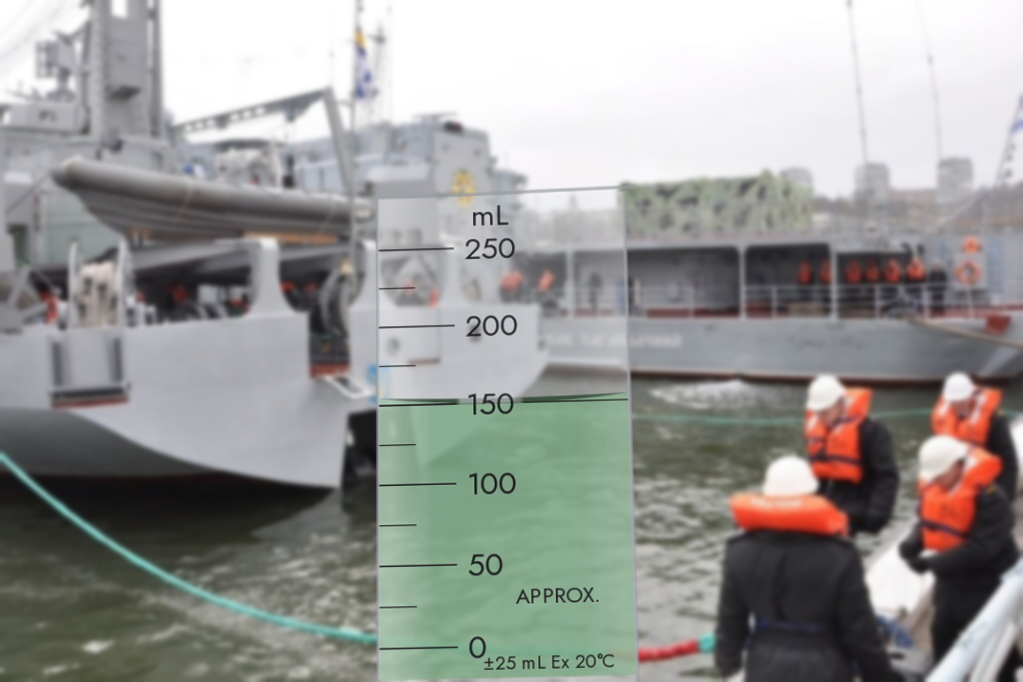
150; mL
